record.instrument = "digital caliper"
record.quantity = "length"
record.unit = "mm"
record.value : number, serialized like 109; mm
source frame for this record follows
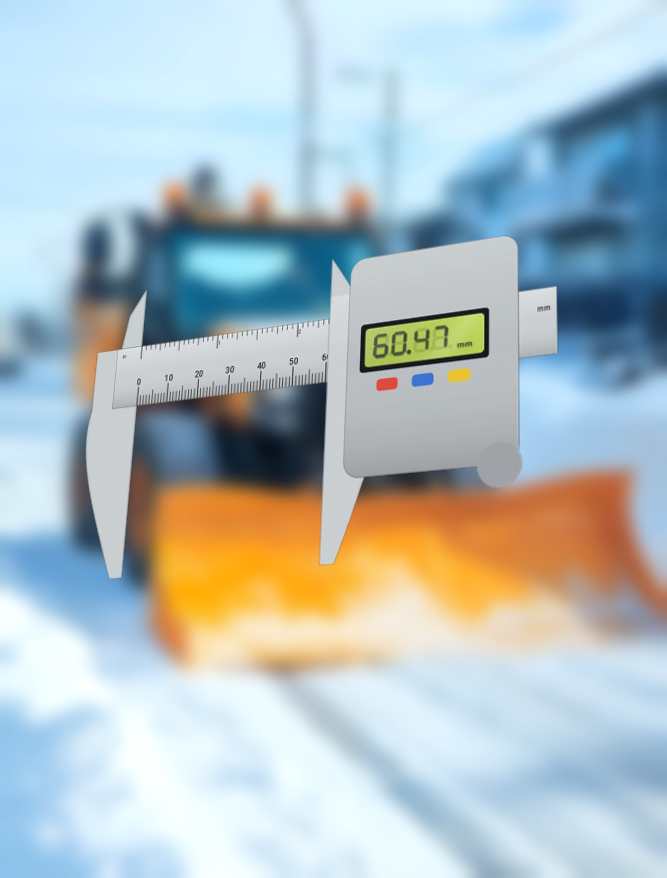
60.47; mm
